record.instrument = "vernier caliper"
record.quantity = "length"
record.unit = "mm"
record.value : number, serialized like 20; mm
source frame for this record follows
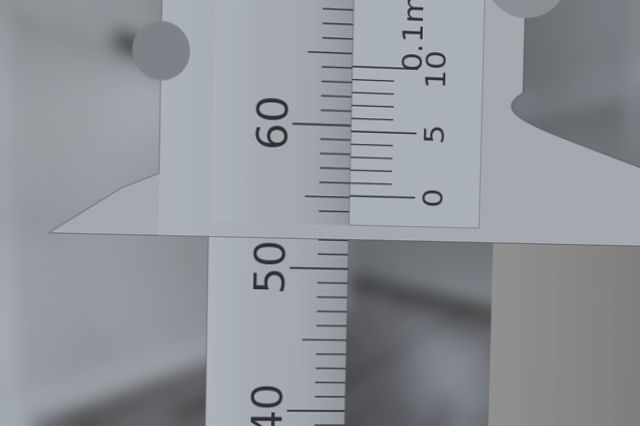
55.1; mm
